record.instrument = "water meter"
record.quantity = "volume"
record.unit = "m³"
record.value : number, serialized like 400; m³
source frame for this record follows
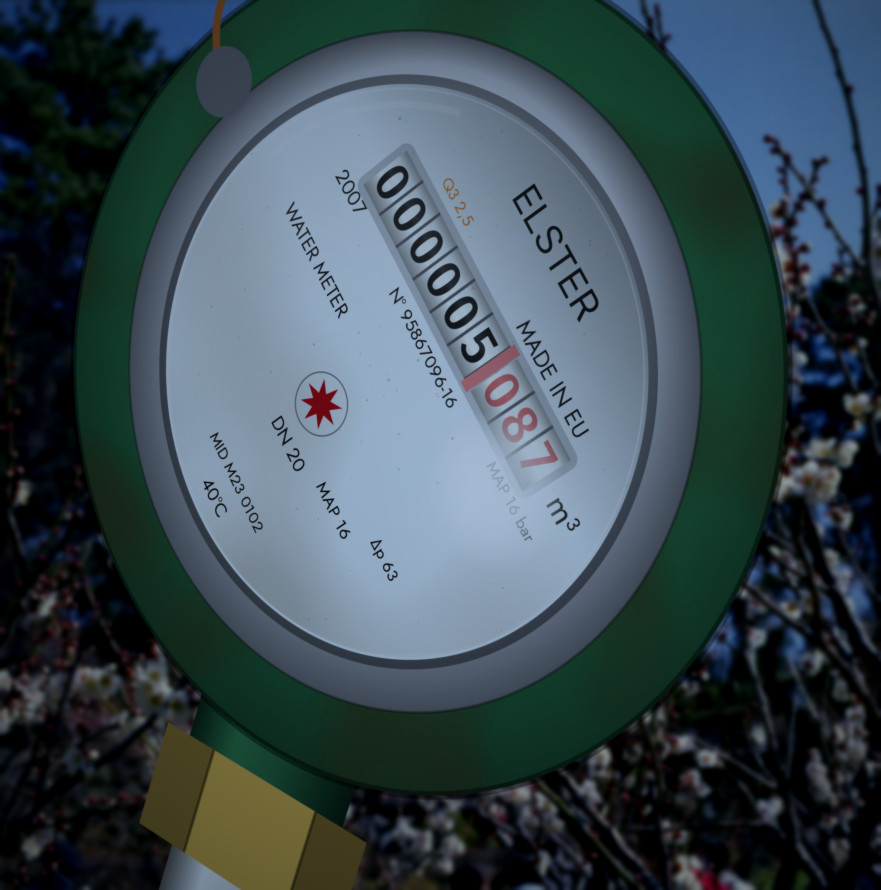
5.087; m³
